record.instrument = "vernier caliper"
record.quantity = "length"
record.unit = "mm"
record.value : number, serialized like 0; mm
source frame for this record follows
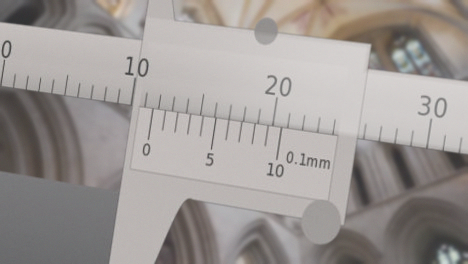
11.6; mm
